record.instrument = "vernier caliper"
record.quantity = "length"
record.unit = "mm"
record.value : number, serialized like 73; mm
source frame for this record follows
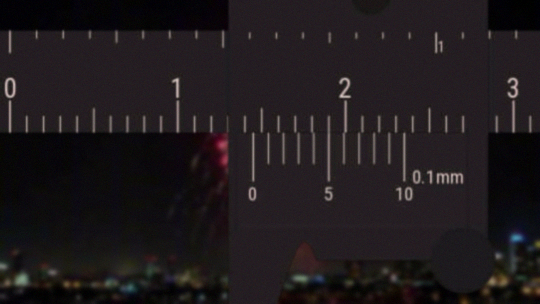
14.5; mm
